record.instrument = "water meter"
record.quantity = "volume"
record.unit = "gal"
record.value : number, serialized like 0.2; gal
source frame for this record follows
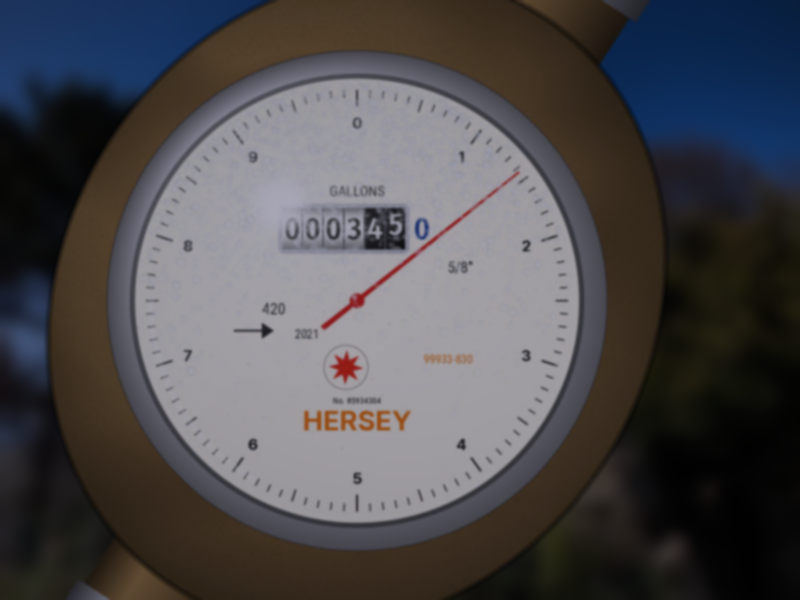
3451.4; gal
